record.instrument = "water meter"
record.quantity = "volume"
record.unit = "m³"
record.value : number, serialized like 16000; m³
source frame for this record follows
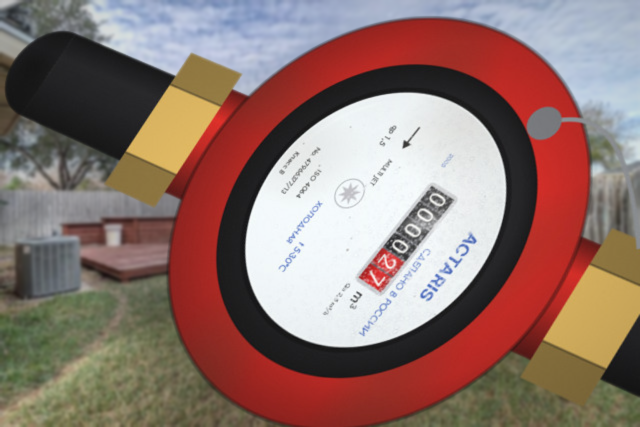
0.27; m³
